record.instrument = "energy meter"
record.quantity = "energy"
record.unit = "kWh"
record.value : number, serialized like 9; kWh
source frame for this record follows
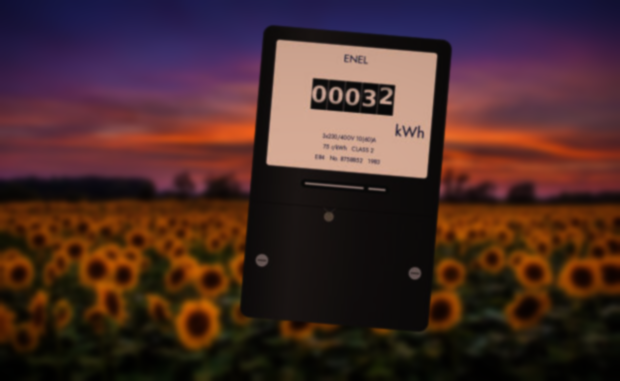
32; kWh
